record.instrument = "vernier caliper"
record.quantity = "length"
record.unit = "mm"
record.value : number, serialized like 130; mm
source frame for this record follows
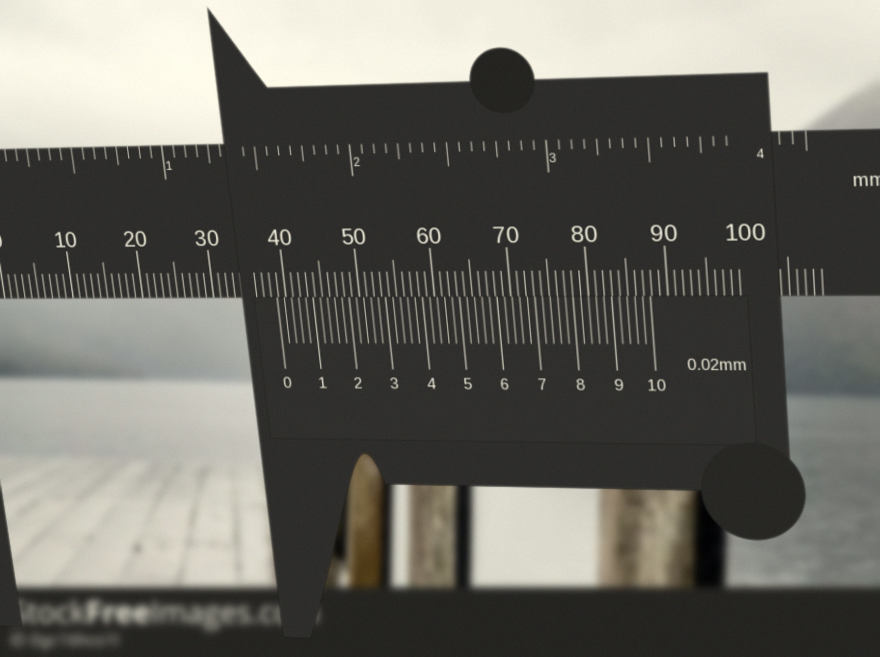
38.8; mm
